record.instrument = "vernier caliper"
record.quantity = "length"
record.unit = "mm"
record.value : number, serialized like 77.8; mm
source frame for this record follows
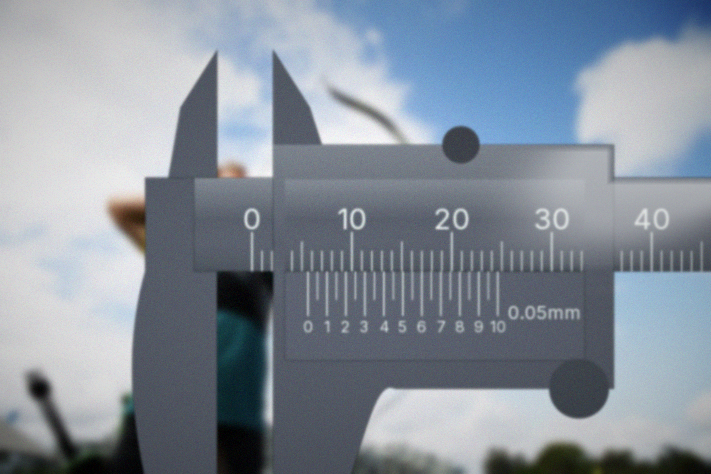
5.6; mm
